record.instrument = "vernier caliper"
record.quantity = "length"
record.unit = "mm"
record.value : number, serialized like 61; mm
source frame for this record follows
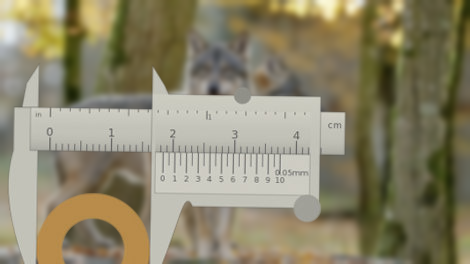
18.4; mm
